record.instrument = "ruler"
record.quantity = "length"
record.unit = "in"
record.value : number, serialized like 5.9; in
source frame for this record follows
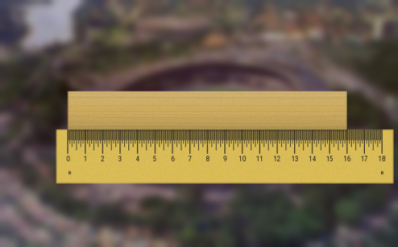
16; in
